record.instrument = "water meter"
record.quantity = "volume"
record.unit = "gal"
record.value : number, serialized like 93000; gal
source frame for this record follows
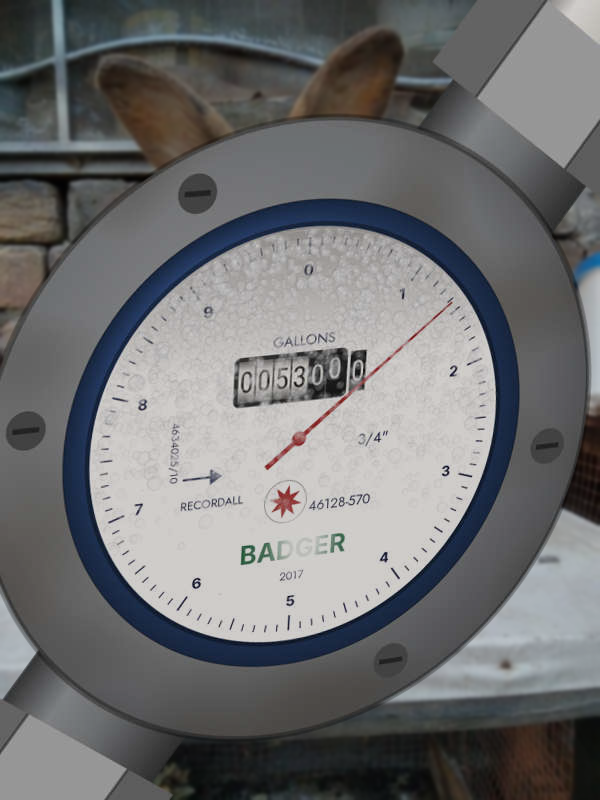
53001.4; gal
